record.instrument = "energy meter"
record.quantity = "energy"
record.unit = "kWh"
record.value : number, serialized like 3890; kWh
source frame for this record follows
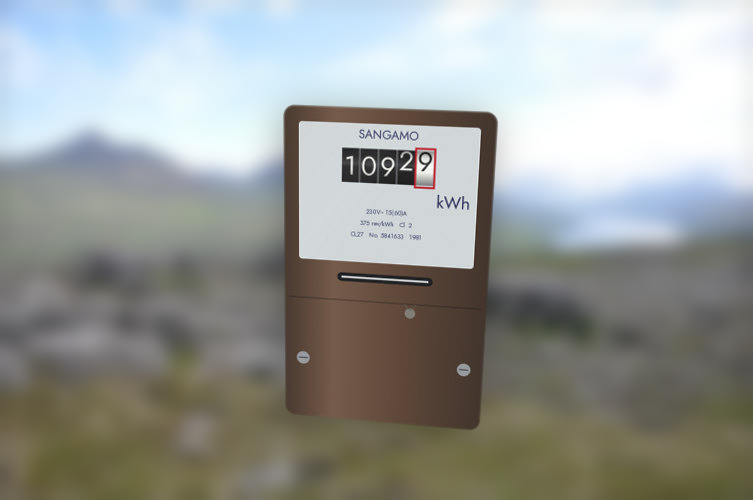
1092.9; kWh
